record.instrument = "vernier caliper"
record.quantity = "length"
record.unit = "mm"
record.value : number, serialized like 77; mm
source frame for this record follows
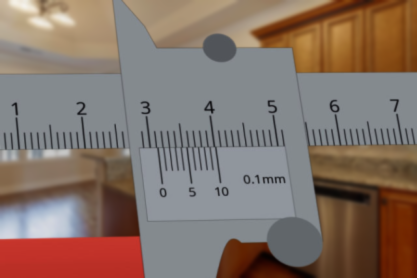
31.2; mm
